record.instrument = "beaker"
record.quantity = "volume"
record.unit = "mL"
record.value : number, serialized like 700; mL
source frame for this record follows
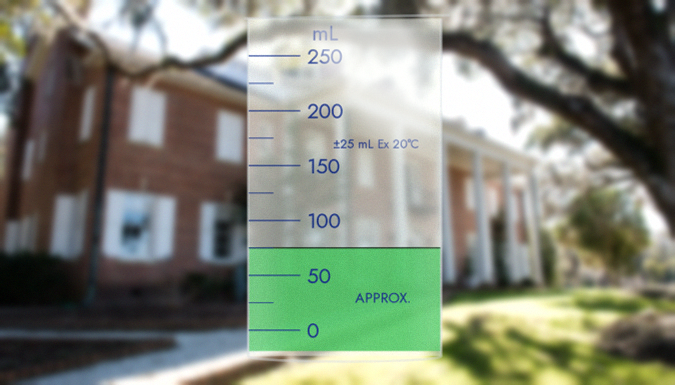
75; mL
